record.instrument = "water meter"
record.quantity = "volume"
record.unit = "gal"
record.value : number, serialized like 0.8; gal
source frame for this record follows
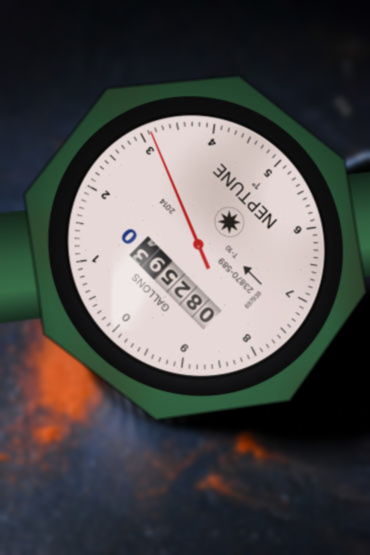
825933.1; gal
